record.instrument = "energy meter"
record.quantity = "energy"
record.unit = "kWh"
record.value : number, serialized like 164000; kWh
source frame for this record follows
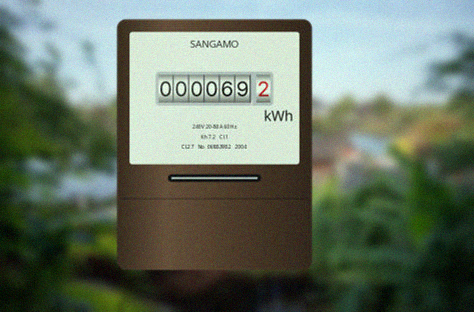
69.2; kWh
